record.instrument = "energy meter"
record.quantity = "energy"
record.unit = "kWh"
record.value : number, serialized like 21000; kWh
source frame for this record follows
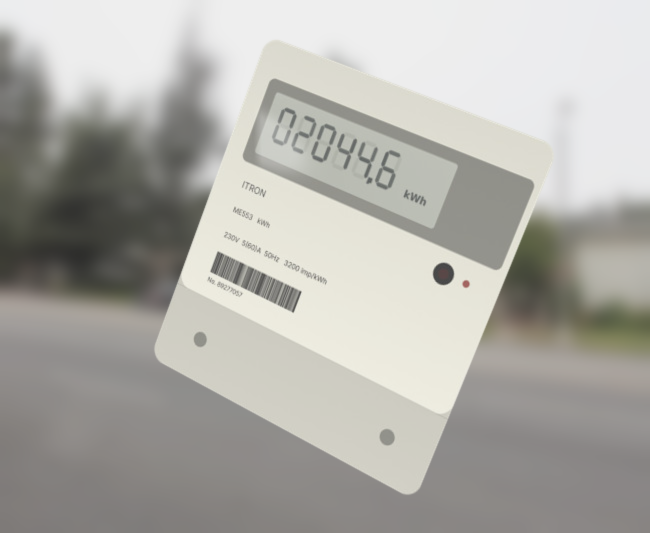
2044.6; kWh
